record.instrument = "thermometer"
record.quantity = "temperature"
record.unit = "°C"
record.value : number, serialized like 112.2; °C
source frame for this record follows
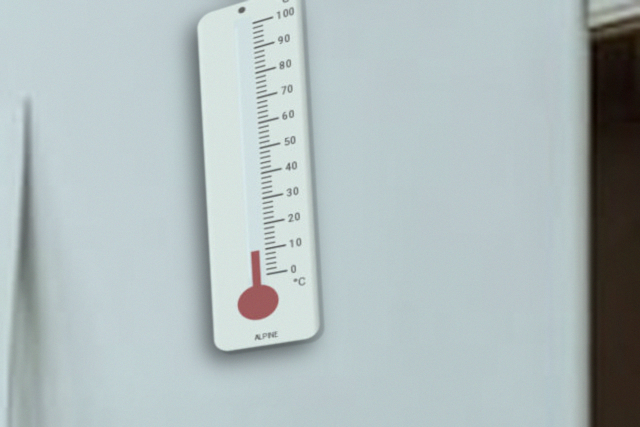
10; °C
